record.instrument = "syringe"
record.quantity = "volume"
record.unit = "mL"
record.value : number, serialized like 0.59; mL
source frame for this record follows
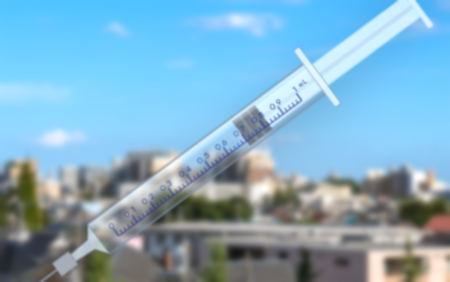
0.7; mL
